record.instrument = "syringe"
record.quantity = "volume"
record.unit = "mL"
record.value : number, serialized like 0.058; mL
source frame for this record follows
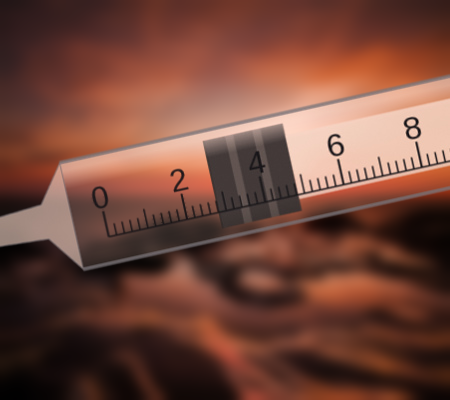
2.8; mL
